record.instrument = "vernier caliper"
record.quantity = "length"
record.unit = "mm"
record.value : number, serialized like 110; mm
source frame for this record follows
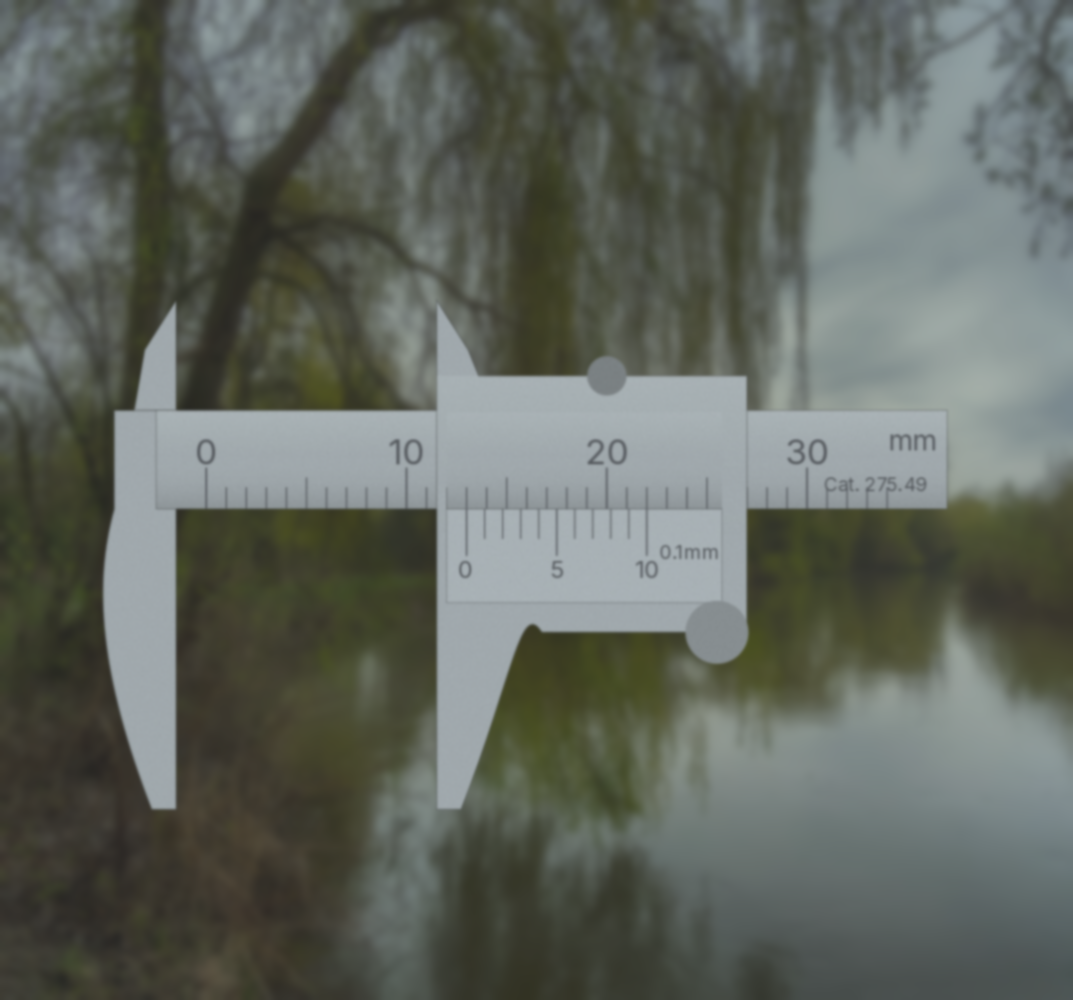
13.0; mm
